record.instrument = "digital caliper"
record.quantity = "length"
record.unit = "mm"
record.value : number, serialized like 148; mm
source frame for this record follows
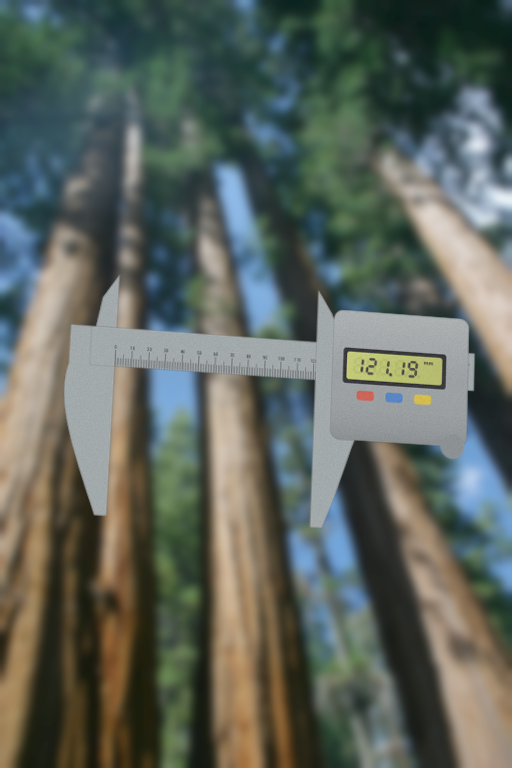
121.19; mm
